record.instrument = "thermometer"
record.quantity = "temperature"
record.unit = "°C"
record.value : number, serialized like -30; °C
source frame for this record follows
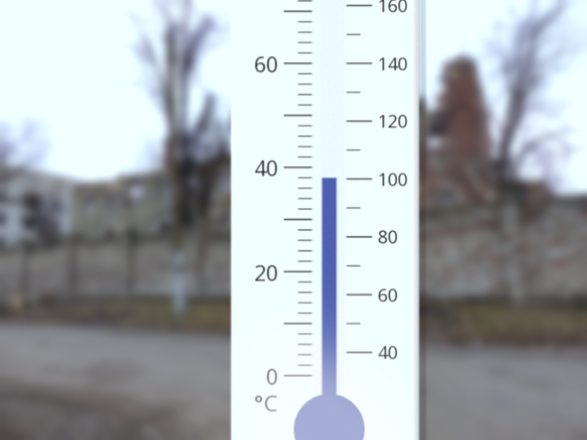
38; °C
